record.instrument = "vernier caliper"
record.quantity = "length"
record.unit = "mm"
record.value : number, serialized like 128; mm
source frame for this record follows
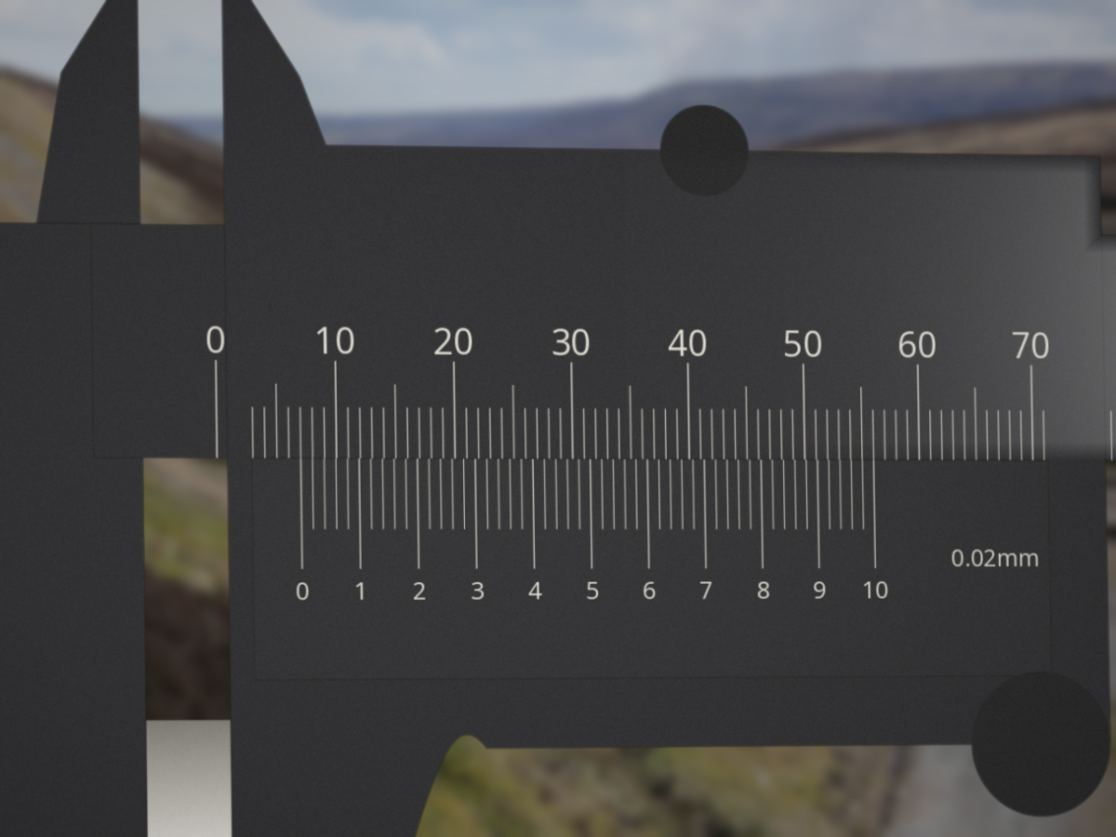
7.0; mm
